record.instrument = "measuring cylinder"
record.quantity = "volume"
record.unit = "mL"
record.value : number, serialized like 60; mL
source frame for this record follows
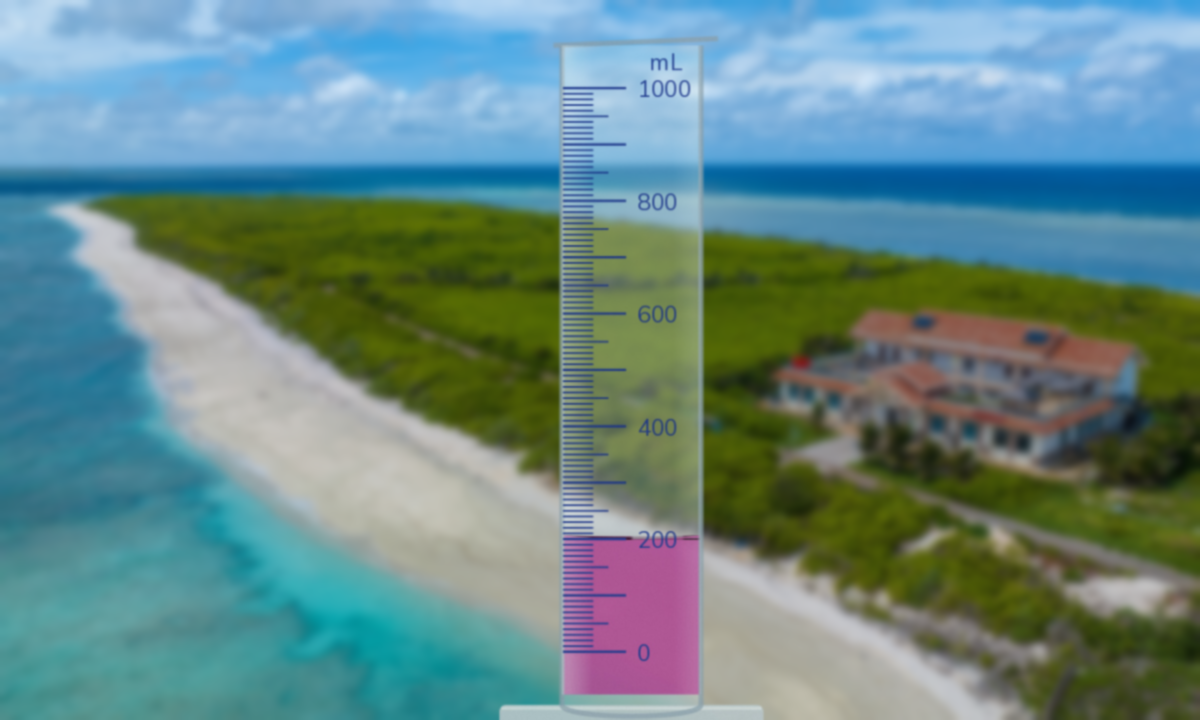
200; mL
